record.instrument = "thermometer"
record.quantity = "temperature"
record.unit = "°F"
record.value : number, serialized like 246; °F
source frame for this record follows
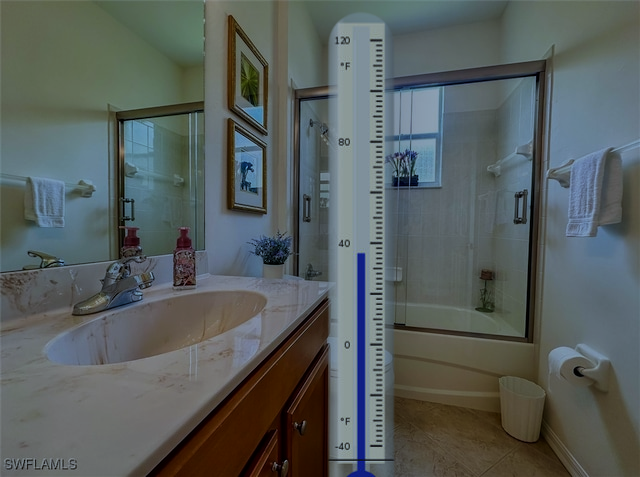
36; °F
